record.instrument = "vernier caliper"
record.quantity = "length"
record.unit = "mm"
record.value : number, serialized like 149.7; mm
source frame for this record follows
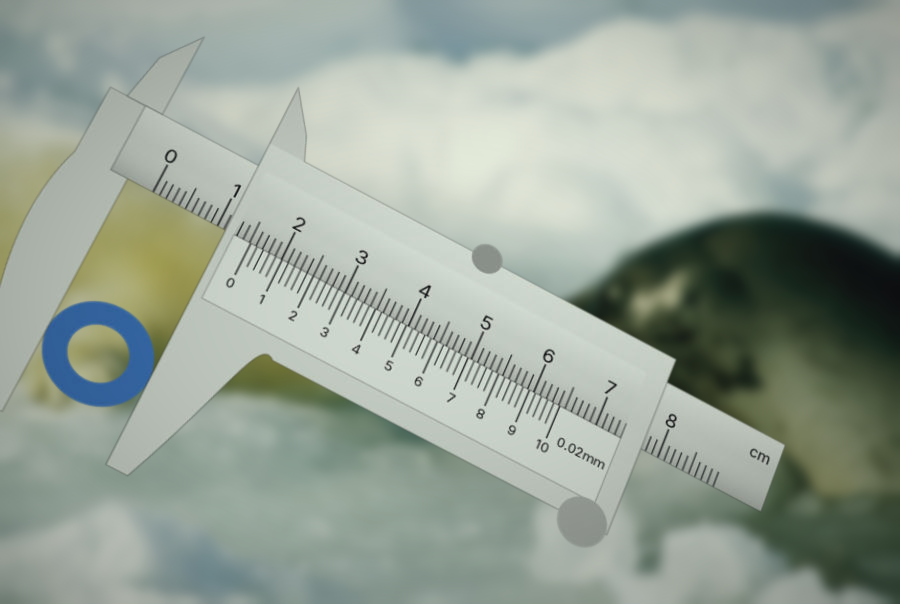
15.2; mm
